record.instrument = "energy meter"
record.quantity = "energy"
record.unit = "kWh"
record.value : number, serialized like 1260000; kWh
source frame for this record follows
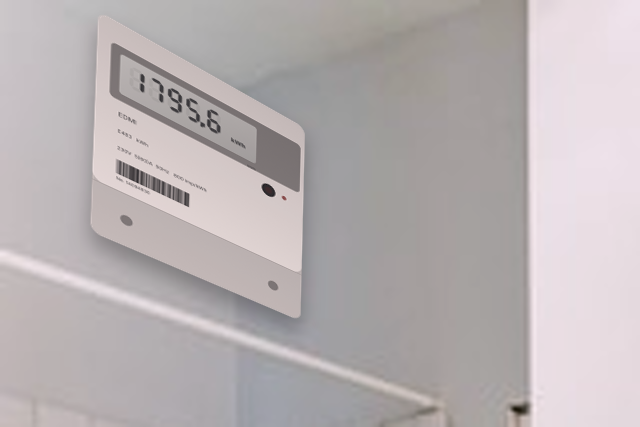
1795.6; kWh
